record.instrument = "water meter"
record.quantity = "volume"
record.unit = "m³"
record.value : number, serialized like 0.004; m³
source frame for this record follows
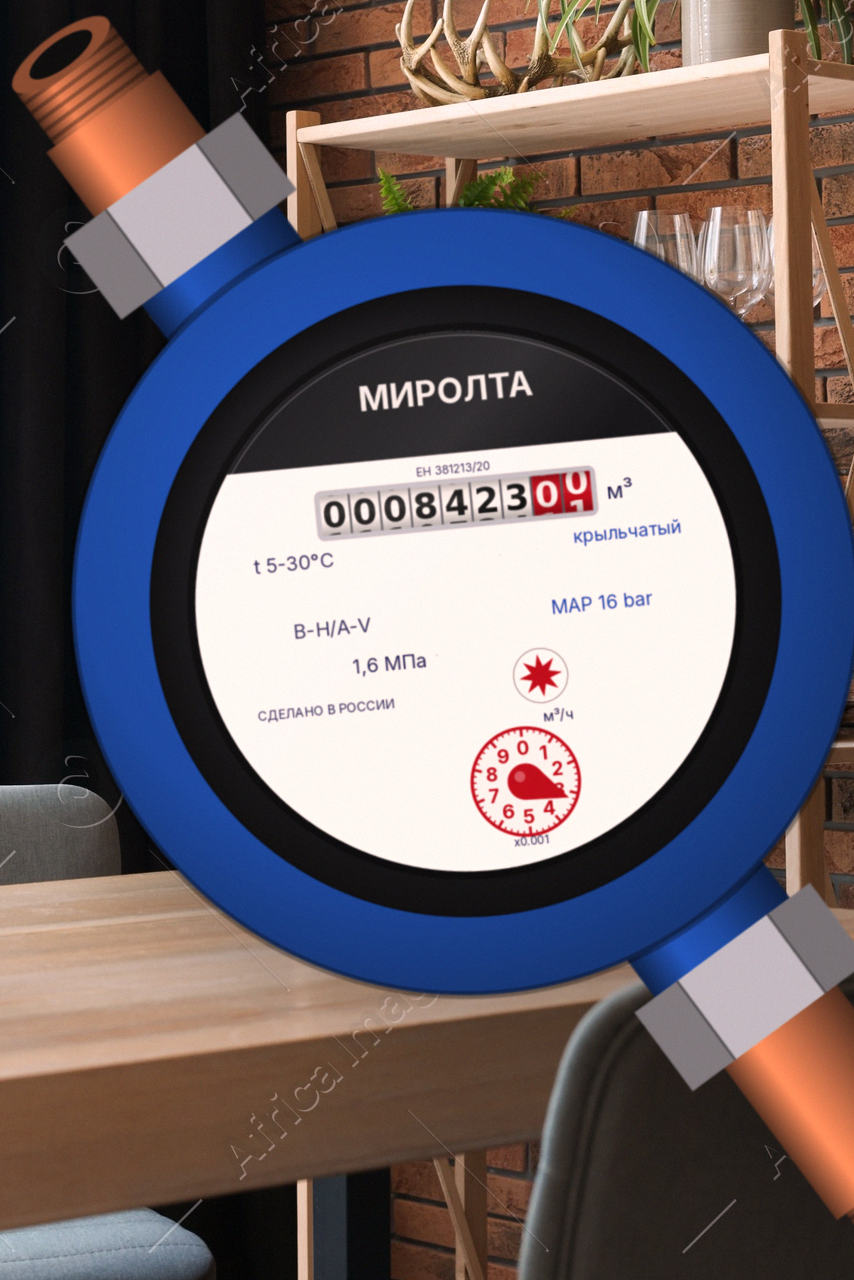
8423.003; m³
